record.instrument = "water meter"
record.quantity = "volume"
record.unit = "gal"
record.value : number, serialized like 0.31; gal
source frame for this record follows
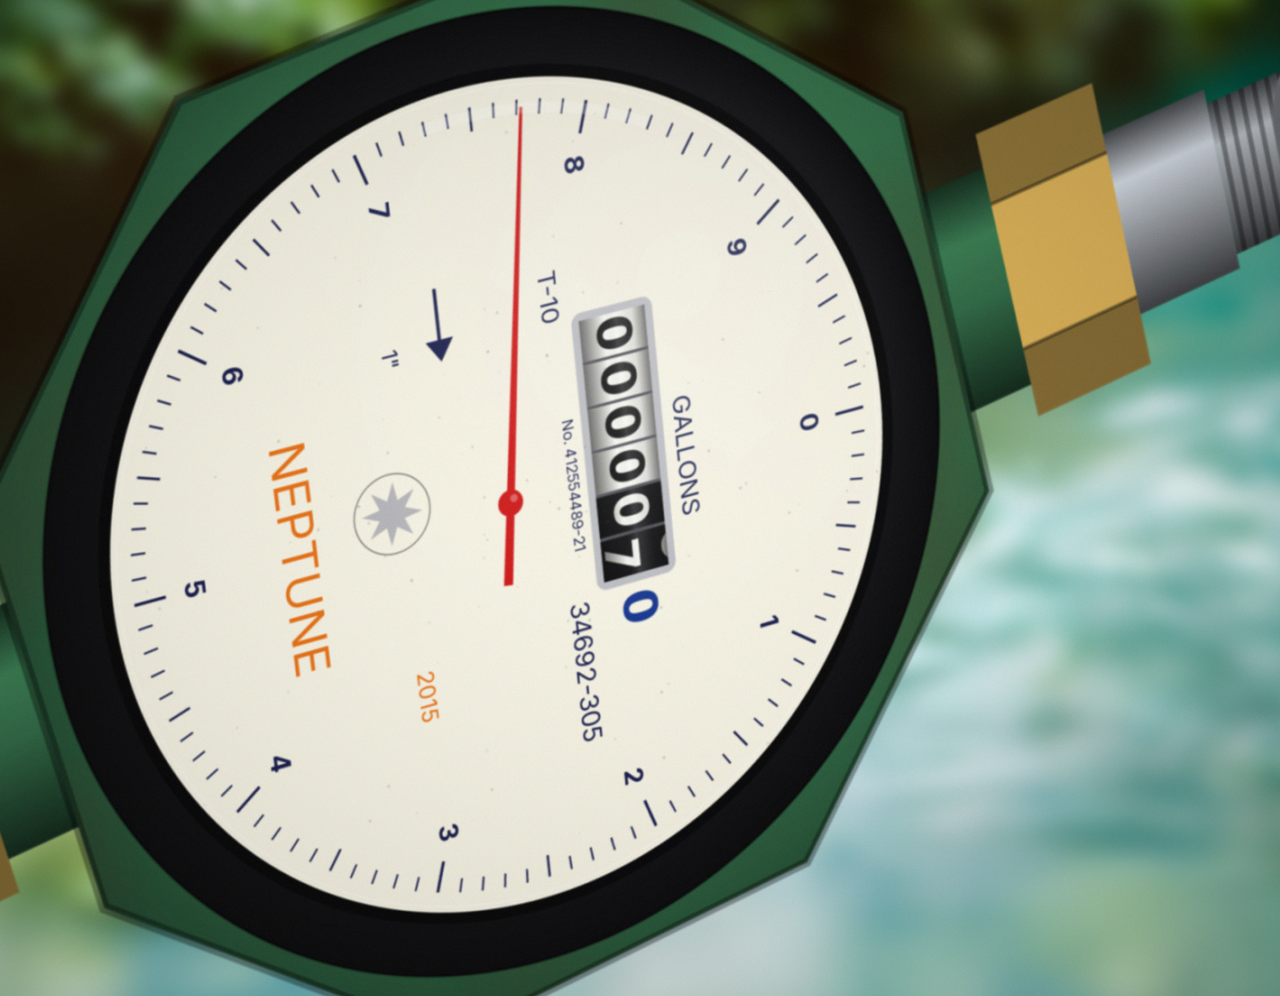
67.7; gal
